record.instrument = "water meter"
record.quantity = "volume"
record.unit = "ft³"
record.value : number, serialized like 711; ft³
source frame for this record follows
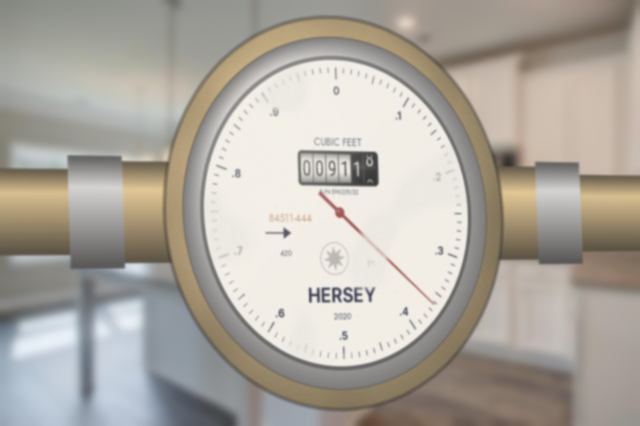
9118.36; ft³
